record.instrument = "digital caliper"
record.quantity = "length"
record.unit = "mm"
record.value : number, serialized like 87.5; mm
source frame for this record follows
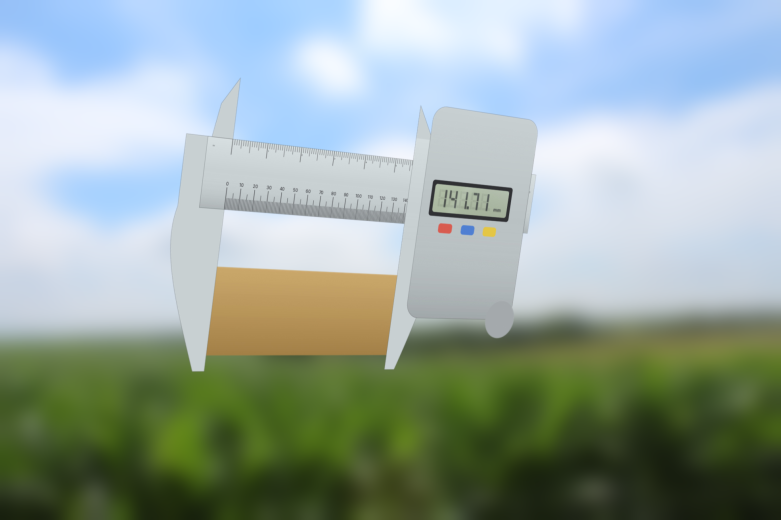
141.71; mm
